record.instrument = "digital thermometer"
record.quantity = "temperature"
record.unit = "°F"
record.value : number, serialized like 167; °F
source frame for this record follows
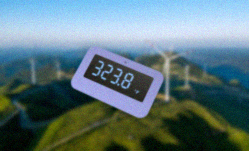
323.8; °F
